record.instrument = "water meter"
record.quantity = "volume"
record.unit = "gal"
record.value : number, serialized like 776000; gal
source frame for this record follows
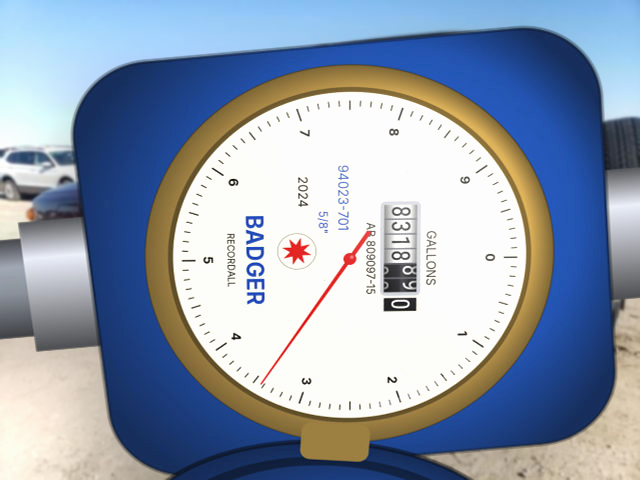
8318893.4; gal
